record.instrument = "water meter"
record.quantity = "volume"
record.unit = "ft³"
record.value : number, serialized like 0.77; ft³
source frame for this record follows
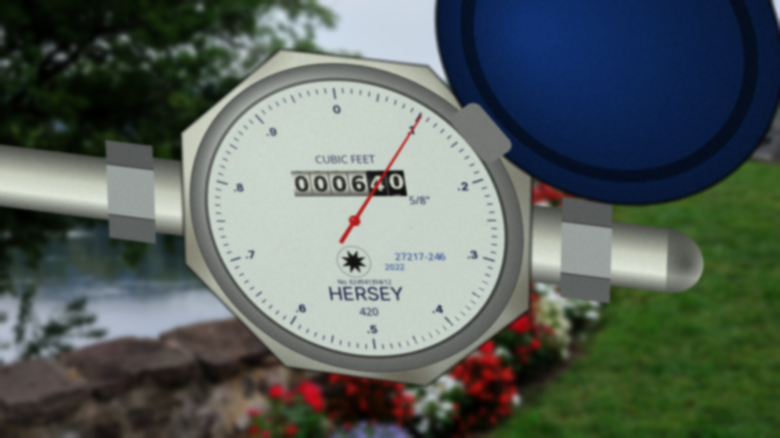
640.10; ft³
